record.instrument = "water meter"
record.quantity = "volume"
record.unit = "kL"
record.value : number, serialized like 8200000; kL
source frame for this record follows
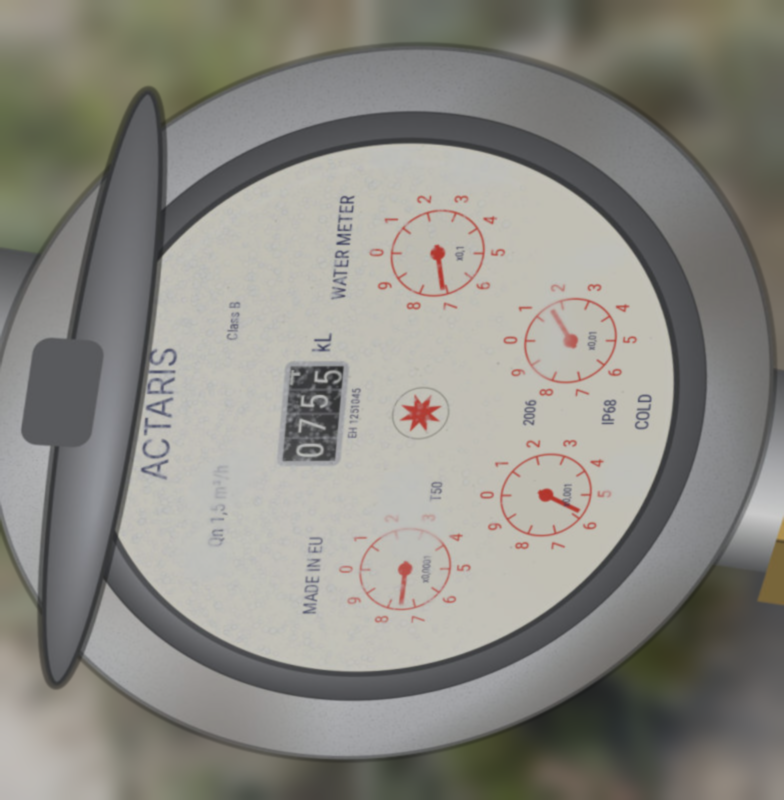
754.7157; kL
